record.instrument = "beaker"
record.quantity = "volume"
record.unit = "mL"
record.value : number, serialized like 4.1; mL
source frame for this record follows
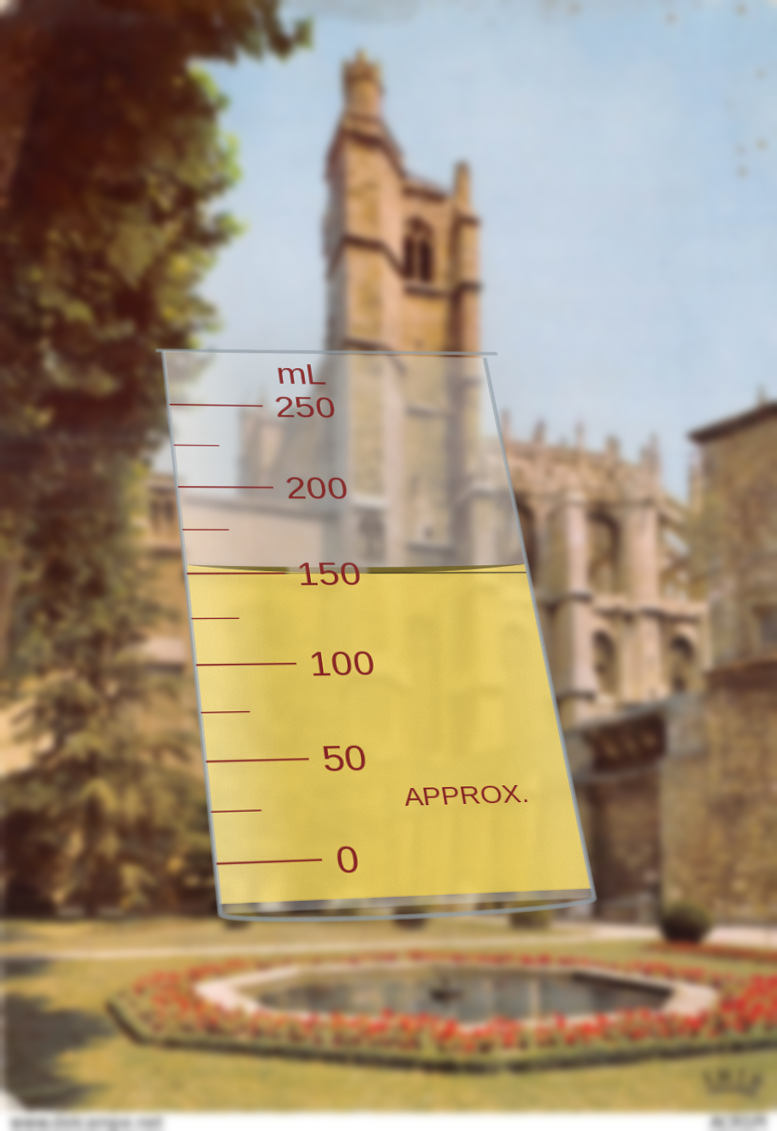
150; mL
